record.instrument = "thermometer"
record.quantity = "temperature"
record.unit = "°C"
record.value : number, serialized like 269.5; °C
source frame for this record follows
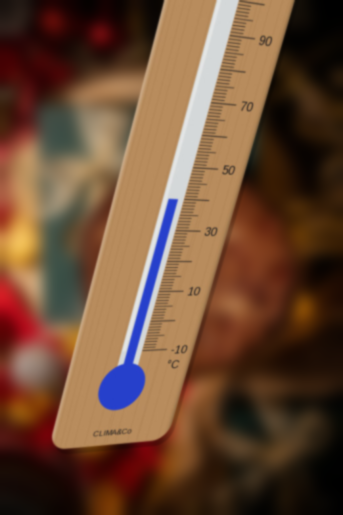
40; °C
